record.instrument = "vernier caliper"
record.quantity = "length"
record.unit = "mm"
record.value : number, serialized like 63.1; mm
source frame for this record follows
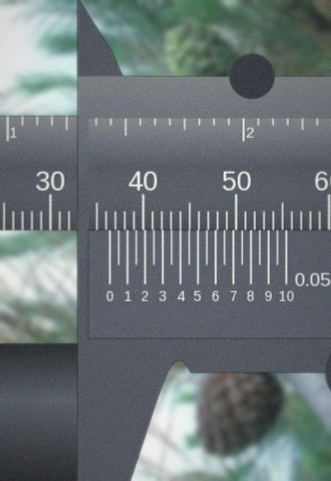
36.4; mm
